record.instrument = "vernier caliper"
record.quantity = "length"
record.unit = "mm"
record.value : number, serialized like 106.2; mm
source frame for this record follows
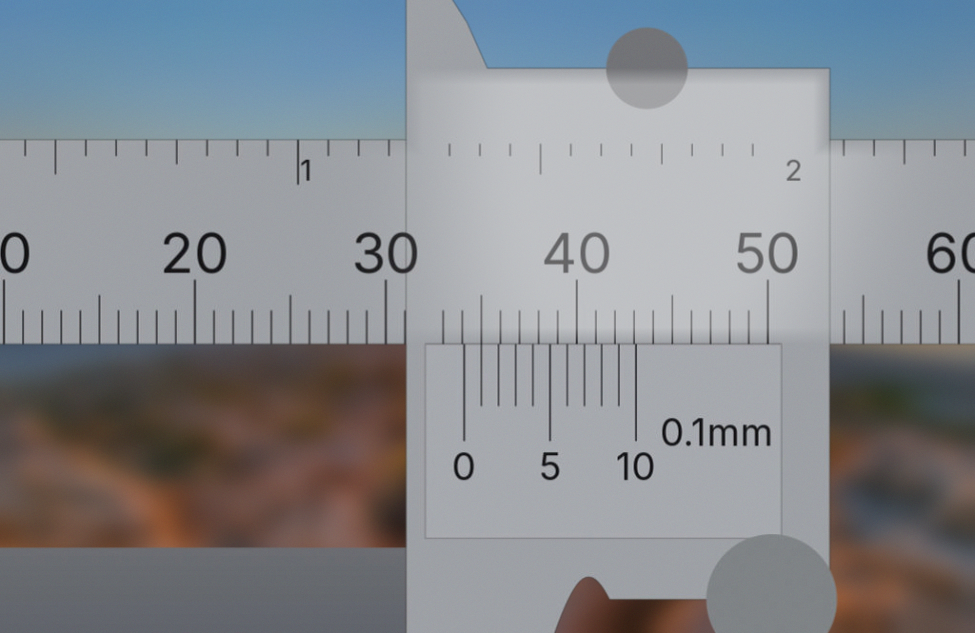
34.1; mm
